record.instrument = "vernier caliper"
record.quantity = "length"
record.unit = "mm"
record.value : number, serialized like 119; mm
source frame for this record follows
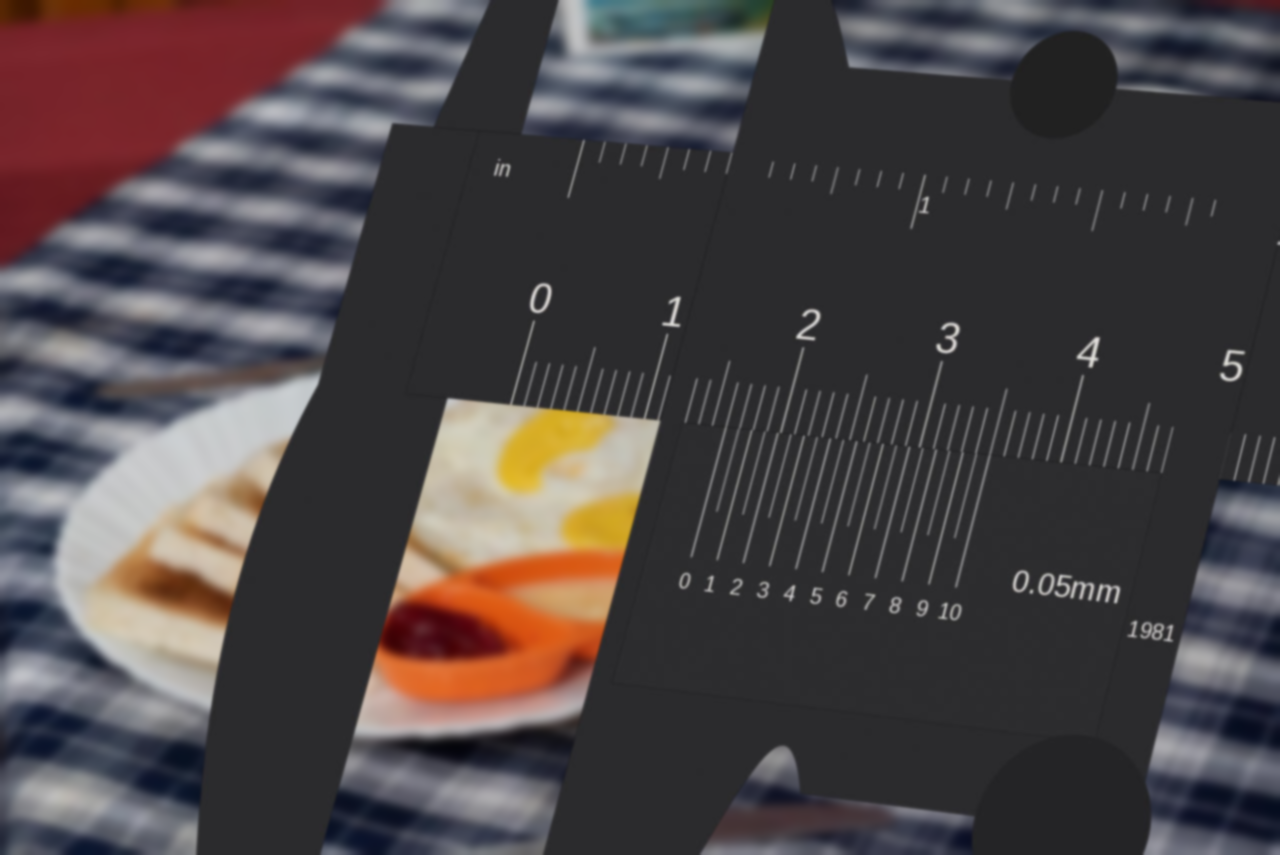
16.0; mm
